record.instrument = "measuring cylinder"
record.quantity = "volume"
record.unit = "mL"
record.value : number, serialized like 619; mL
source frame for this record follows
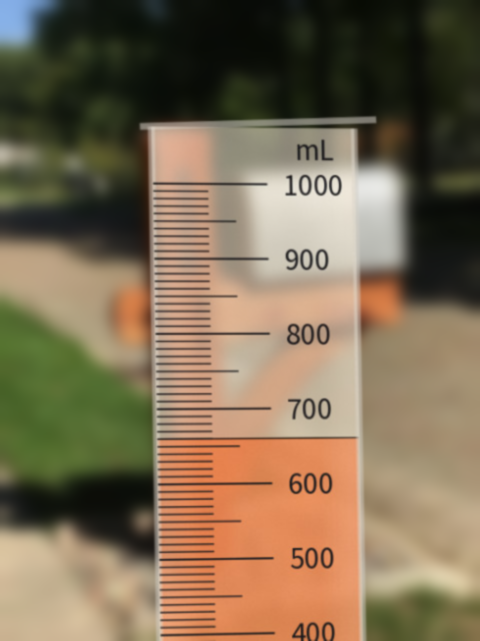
660; mL
